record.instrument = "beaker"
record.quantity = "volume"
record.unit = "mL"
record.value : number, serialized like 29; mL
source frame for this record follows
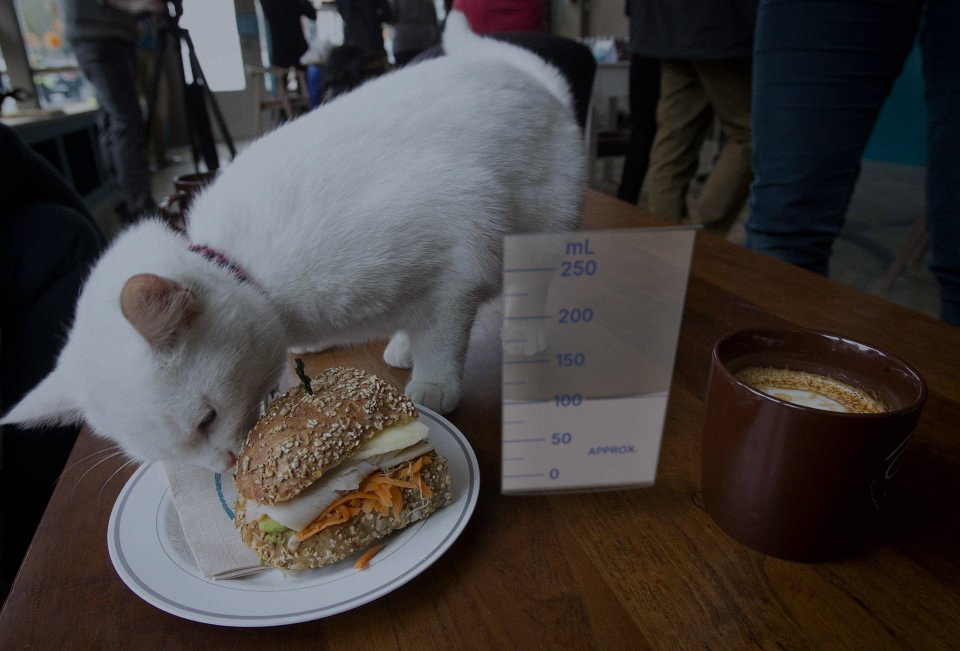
100; mL
